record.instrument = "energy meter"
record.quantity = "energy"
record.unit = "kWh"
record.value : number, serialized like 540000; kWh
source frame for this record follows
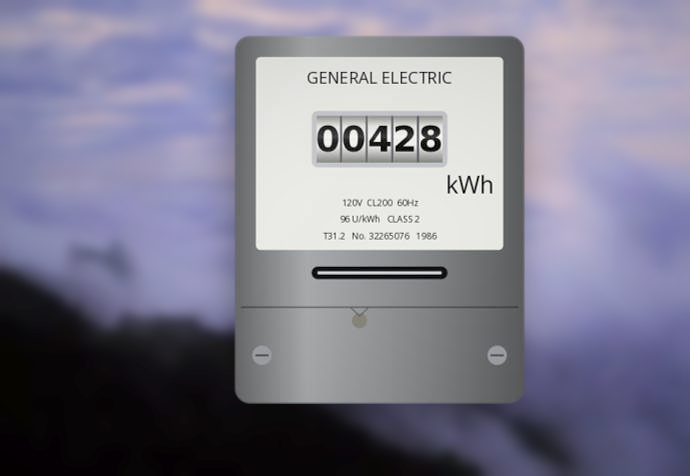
428; kWh
